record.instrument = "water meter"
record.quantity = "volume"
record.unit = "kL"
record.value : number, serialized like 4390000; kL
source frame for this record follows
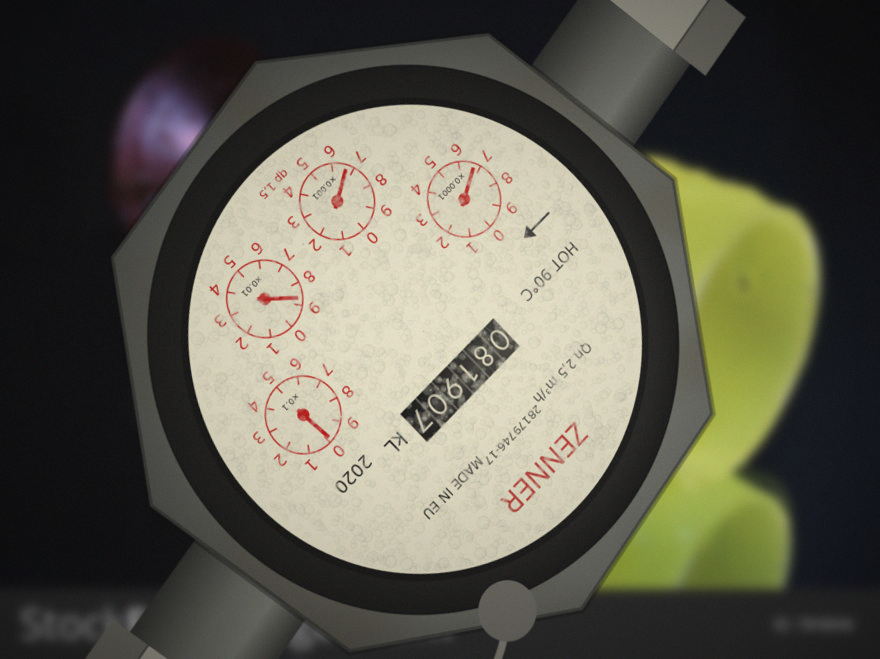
81906.9866; kL
